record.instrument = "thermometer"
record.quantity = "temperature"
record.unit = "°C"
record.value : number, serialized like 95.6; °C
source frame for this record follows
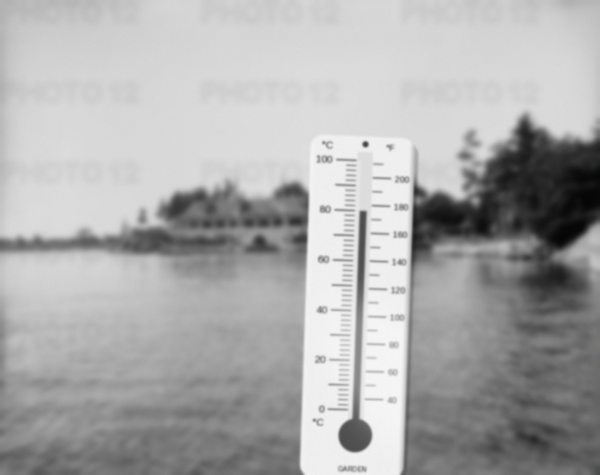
80; °C
